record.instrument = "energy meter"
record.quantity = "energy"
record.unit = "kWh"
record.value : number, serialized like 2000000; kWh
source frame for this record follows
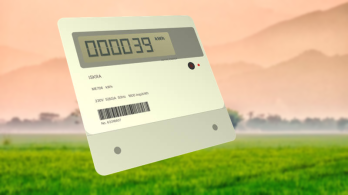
39; kWh
